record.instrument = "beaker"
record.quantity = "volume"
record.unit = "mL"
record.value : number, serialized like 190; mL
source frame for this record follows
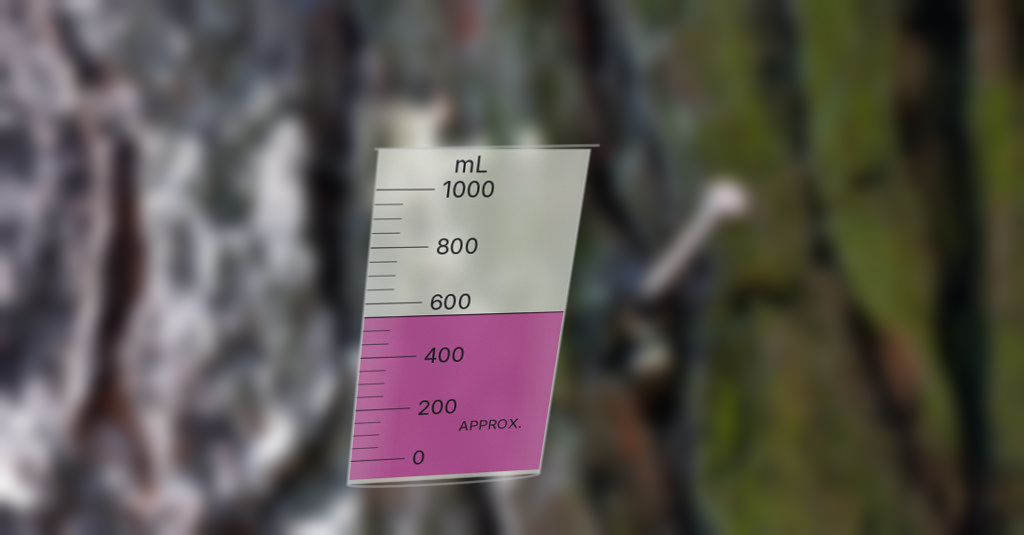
550; mL
